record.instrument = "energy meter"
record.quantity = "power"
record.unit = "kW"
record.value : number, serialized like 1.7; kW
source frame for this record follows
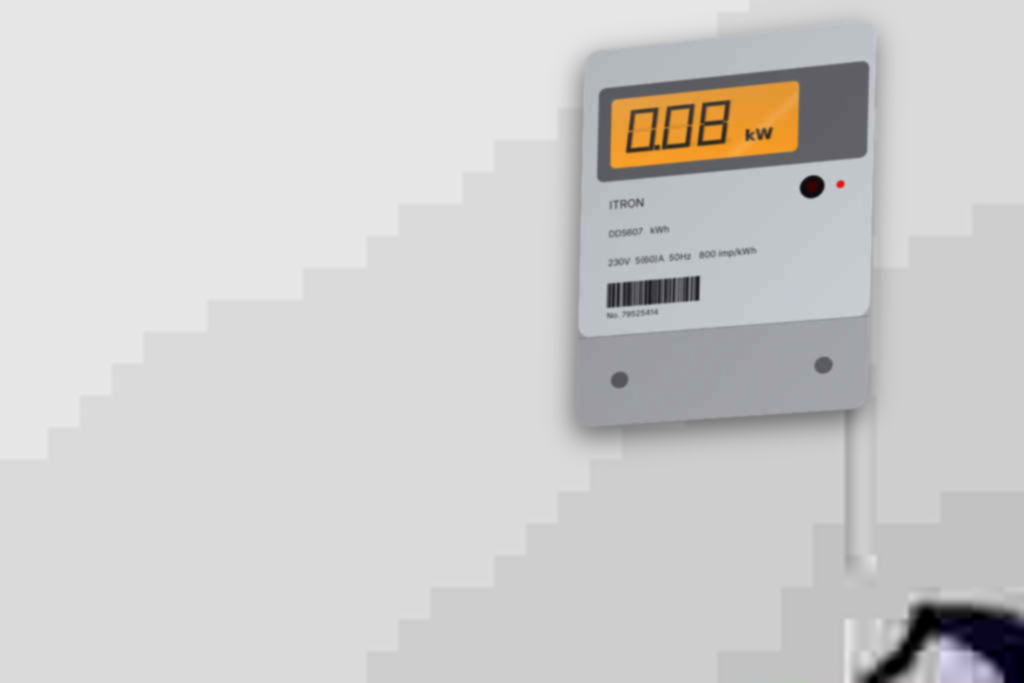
0.08; kW
